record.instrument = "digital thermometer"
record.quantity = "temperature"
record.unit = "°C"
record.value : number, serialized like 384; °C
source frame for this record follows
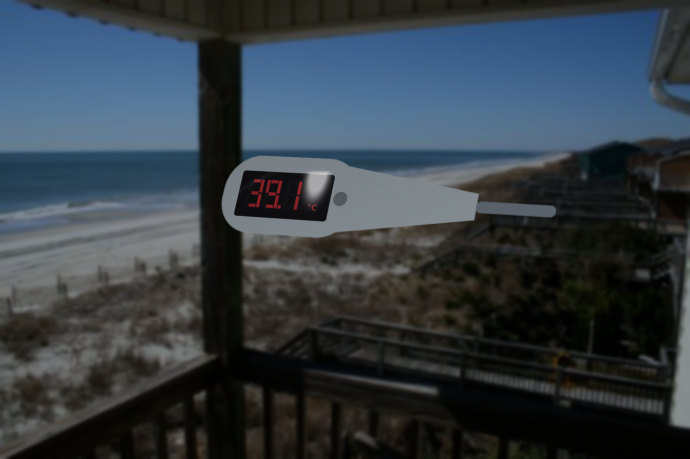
39.1; °C
